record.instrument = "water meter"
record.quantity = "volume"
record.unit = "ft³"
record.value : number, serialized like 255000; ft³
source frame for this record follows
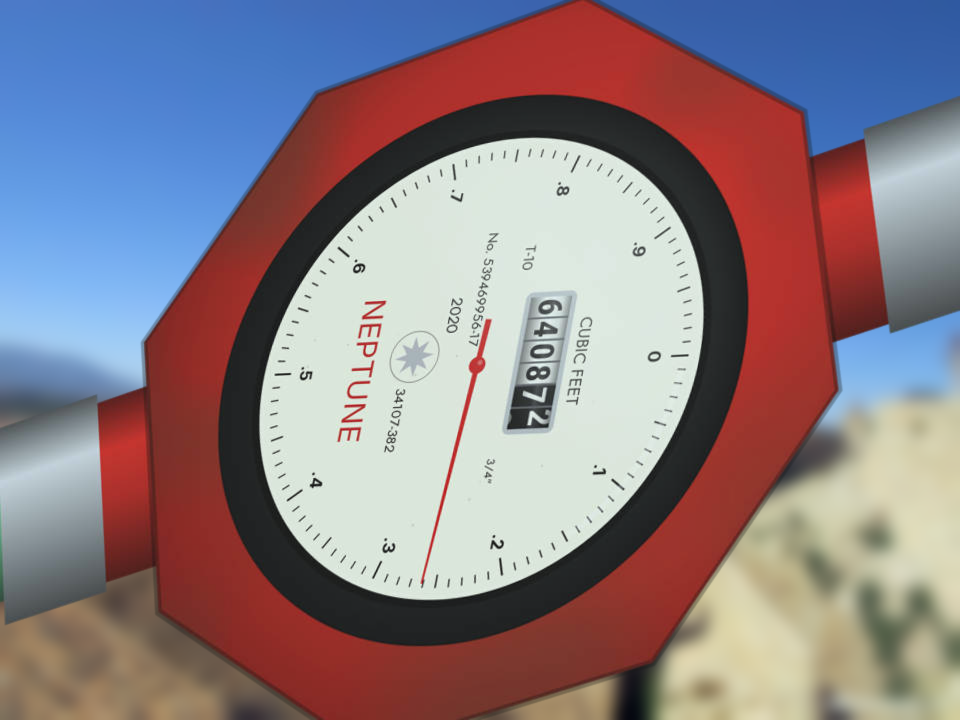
640872.26; ft³
